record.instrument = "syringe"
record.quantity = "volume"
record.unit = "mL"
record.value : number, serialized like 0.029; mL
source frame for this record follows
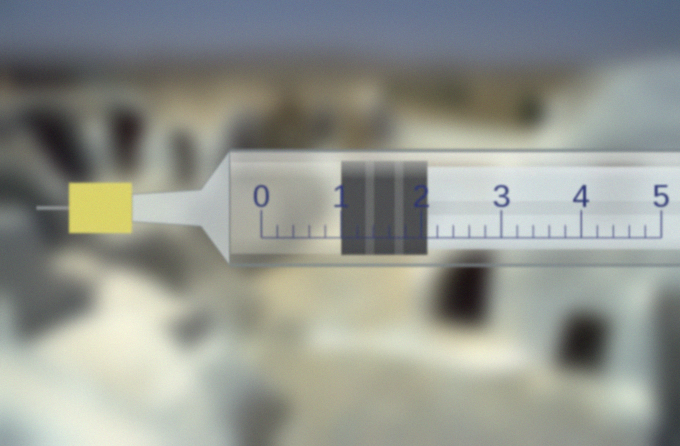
1; mL
